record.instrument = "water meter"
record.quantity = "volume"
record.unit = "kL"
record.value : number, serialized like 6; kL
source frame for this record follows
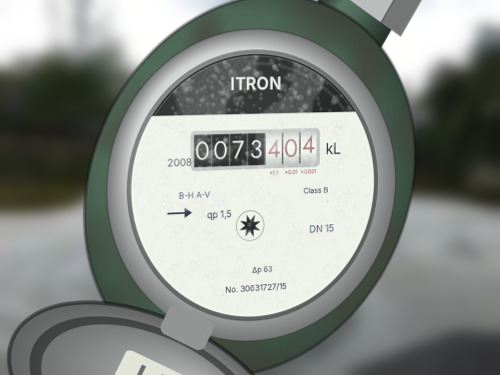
73.404; kL
